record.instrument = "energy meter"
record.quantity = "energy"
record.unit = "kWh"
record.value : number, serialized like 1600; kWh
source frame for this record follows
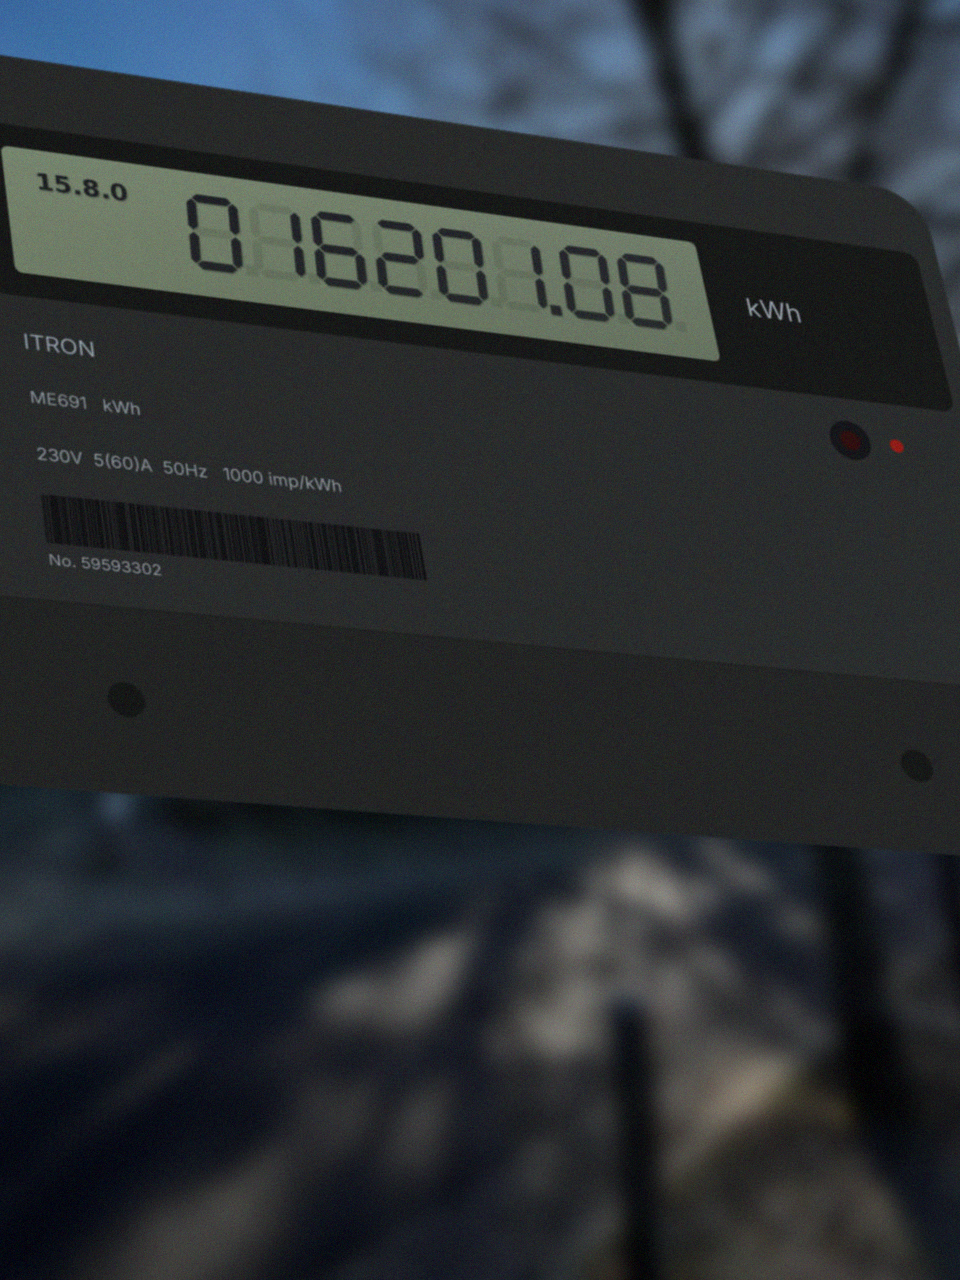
16201.08; kWh
